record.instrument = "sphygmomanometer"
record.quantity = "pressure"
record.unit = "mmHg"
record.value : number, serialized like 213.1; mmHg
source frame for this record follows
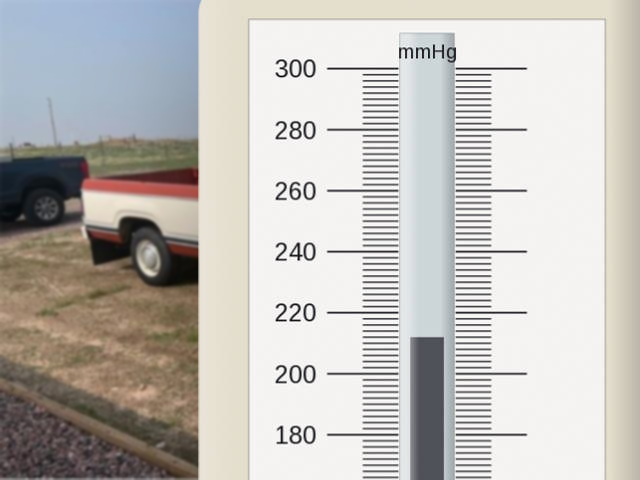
212; mmHg
